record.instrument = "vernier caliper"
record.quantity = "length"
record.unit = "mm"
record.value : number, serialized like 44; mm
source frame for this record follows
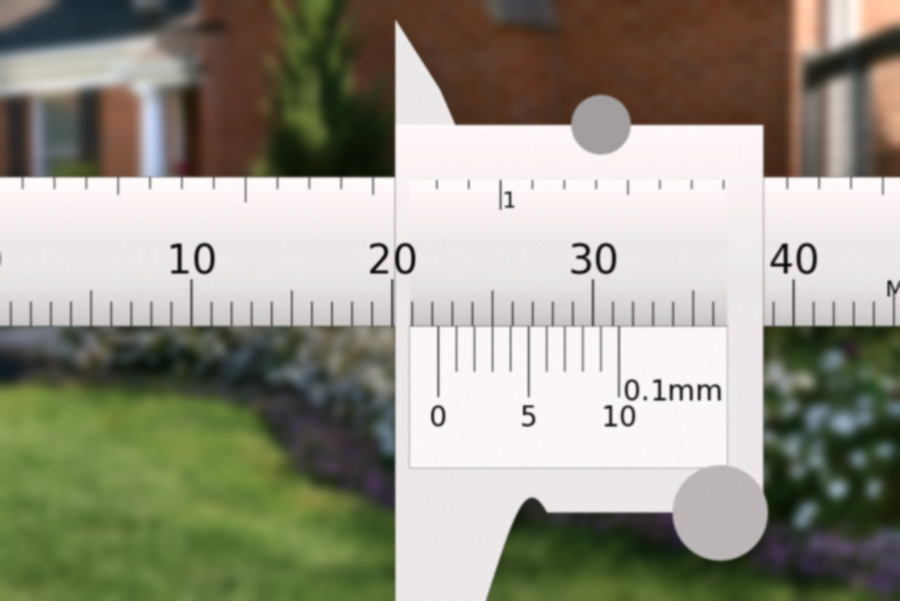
22.3; mm
